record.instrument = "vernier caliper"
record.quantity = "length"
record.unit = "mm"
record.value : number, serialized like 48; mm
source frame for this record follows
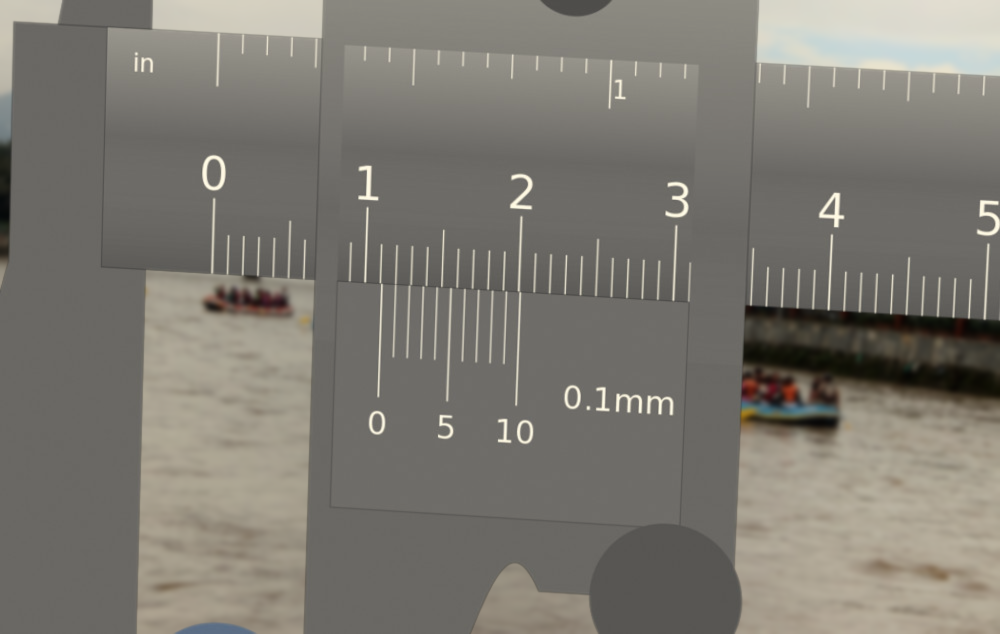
11.1; mm
